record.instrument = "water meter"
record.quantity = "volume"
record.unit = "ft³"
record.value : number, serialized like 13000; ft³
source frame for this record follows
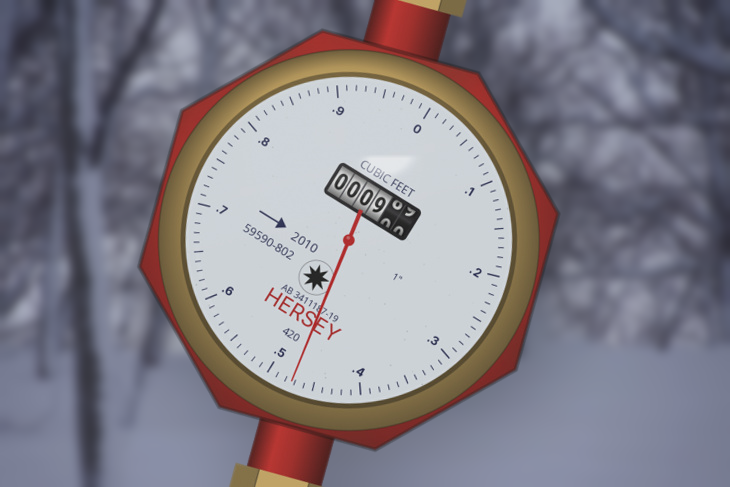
989.47; ft³
